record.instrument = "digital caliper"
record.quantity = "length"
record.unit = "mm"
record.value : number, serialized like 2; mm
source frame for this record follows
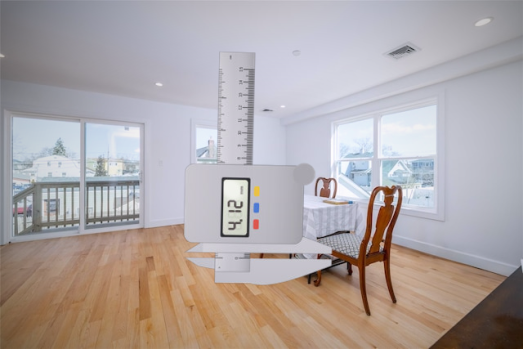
4.12; mm
